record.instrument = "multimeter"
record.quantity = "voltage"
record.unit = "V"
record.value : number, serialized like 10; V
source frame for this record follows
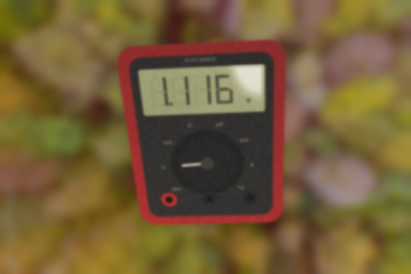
1.116; V
